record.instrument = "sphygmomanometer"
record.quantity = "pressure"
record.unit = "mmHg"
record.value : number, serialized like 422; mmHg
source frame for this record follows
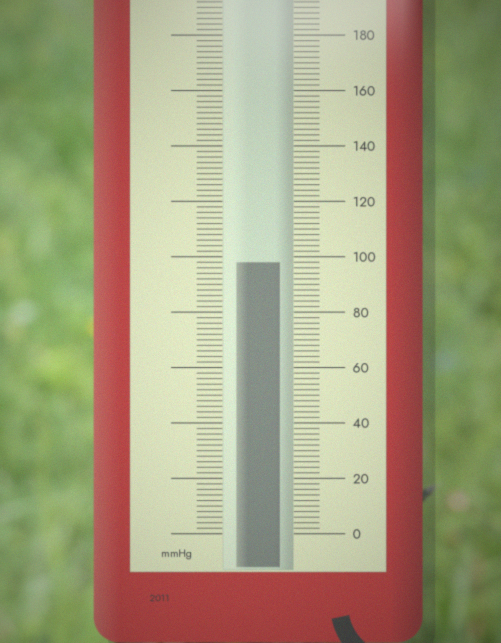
98; mmHg
